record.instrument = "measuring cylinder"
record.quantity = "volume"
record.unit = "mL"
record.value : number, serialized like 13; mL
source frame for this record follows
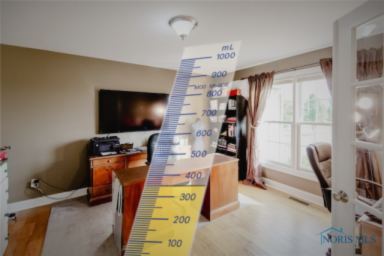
350; mL
